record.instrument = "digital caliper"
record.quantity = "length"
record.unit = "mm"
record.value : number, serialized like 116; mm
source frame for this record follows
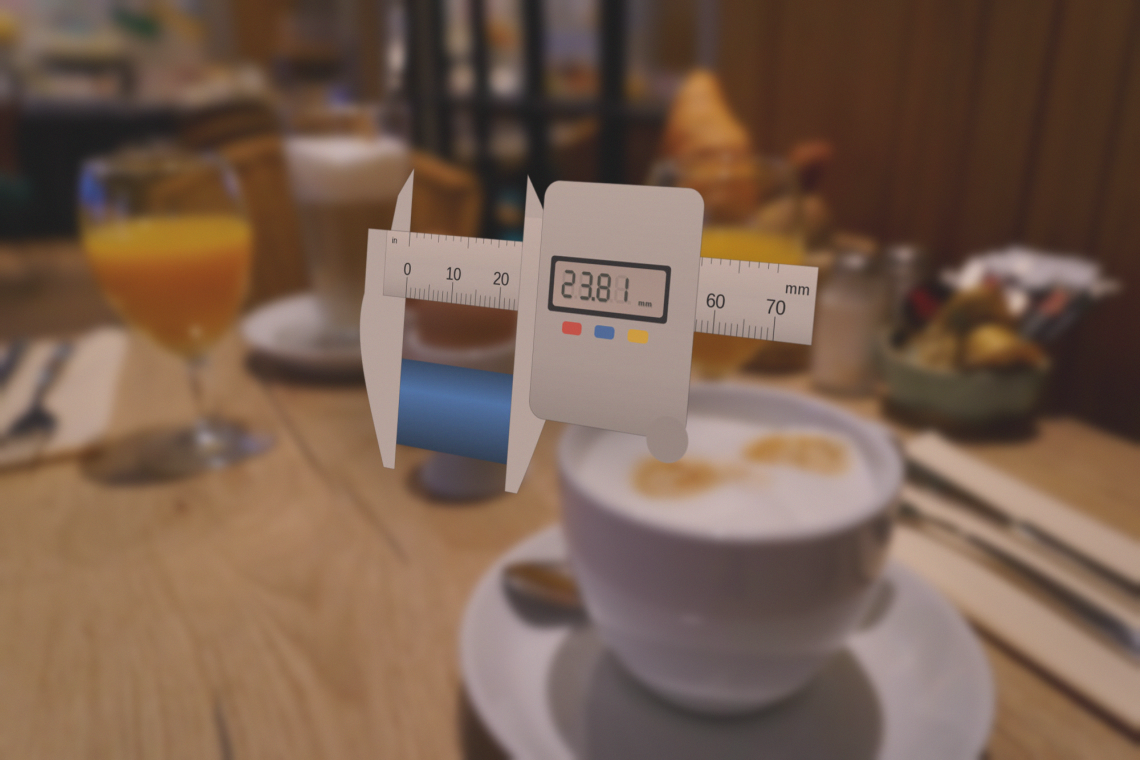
23.81; mm
